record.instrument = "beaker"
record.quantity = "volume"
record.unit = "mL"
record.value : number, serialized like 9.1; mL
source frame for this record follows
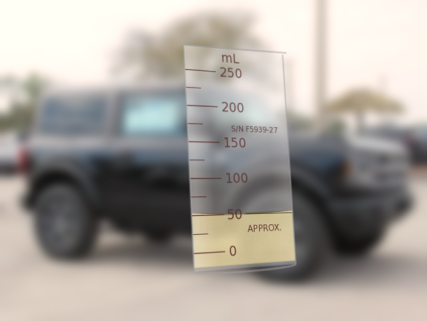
50; mL
